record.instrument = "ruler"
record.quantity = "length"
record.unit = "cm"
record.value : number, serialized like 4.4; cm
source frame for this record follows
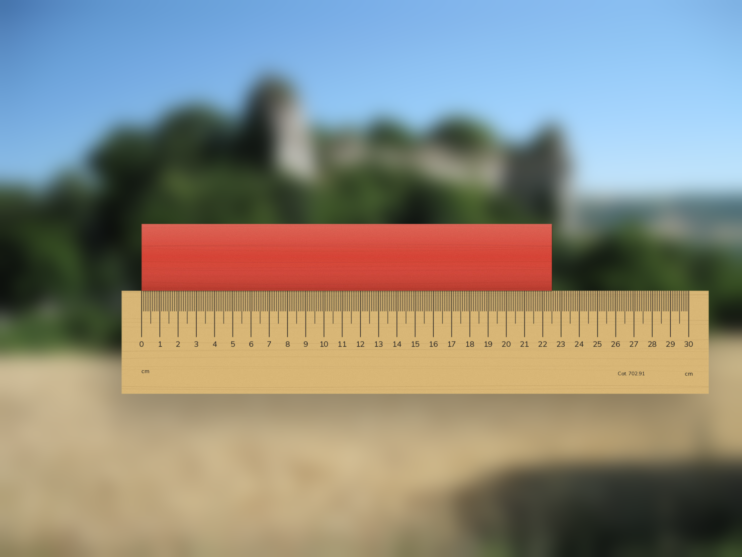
22.5; cm
